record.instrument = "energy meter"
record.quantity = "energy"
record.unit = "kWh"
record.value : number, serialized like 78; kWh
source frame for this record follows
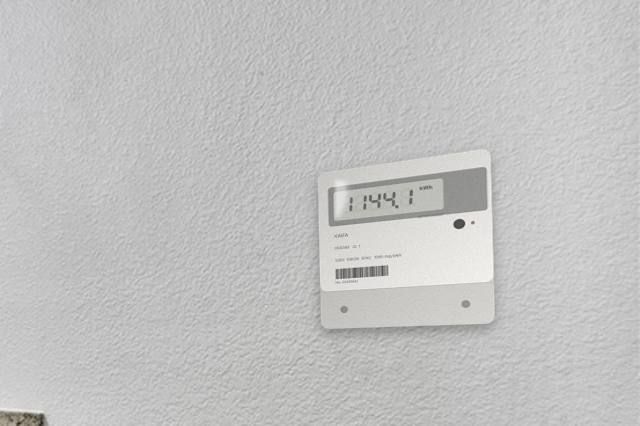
1144.1; kWh
